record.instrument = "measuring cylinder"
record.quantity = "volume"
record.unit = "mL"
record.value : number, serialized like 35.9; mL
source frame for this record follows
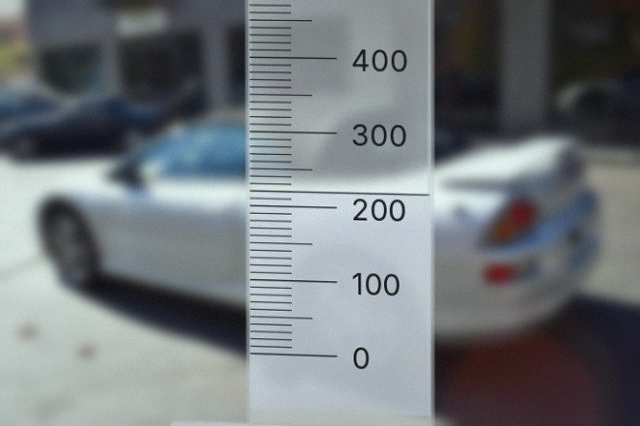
220; mL
